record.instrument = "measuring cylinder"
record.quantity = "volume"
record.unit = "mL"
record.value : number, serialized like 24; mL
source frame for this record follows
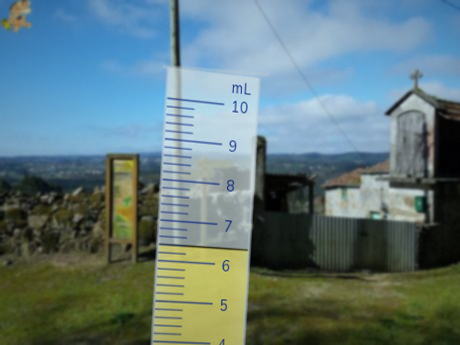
6.4; mL
